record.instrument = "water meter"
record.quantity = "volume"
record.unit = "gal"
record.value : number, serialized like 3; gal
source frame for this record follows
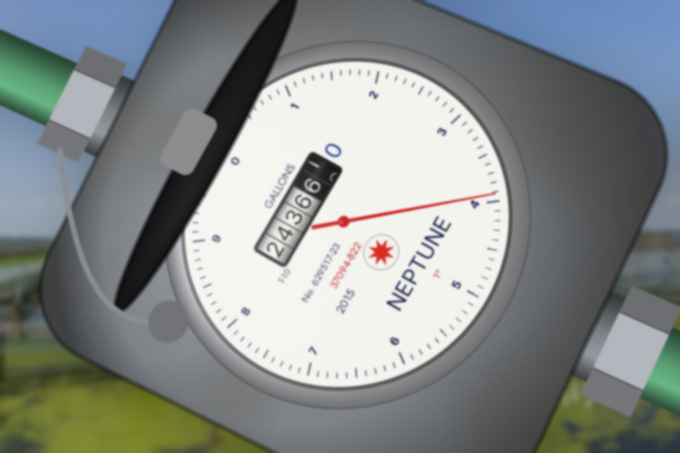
2436613.9; gal
